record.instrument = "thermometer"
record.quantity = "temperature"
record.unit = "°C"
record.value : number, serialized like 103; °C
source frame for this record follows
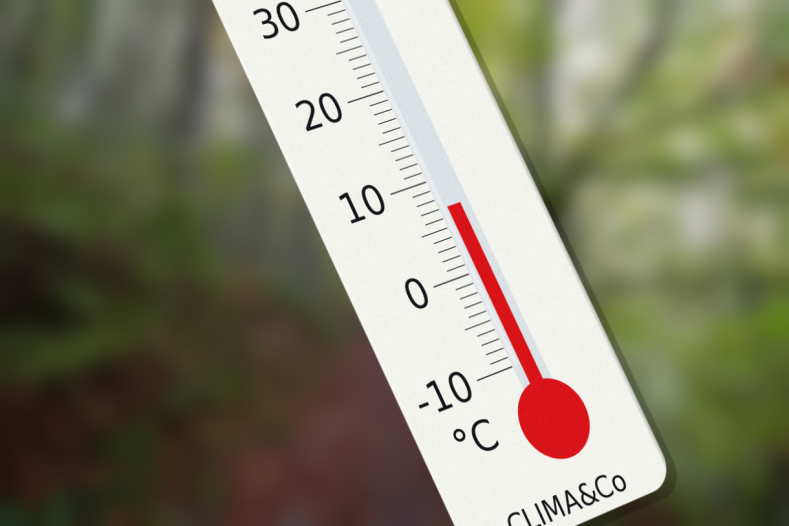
7; °C
